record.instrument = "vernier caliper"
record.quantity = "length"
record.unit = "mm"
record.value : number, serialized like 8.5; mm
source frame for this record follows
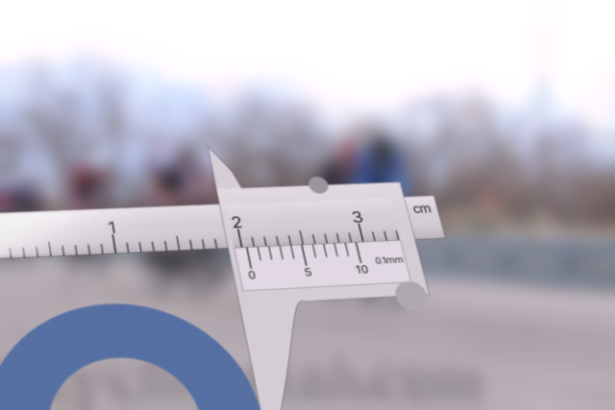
20.4; mm
